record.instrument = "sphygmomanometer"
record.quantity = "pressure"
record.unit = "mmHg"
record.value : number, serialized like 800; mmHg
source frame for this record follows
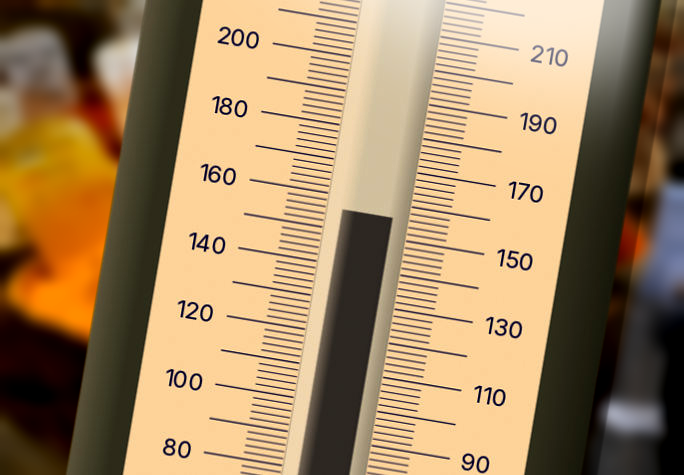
156; mmHg
